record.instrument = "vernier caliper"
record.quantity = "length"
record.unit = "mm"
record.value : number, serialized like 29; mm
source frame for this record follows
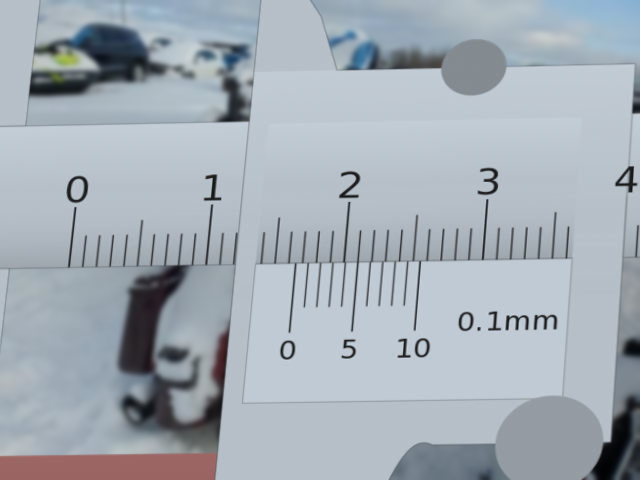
16.5; mm
